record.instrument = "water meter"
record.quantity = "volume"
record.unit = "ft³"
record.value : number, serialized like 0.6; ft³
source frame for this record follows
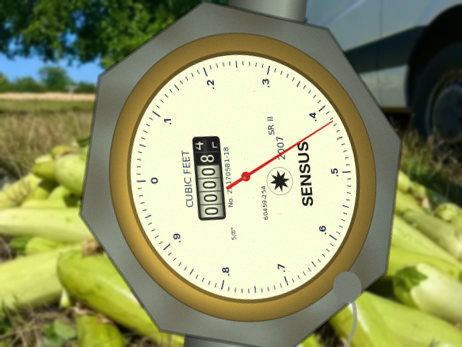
84.42; ft³
